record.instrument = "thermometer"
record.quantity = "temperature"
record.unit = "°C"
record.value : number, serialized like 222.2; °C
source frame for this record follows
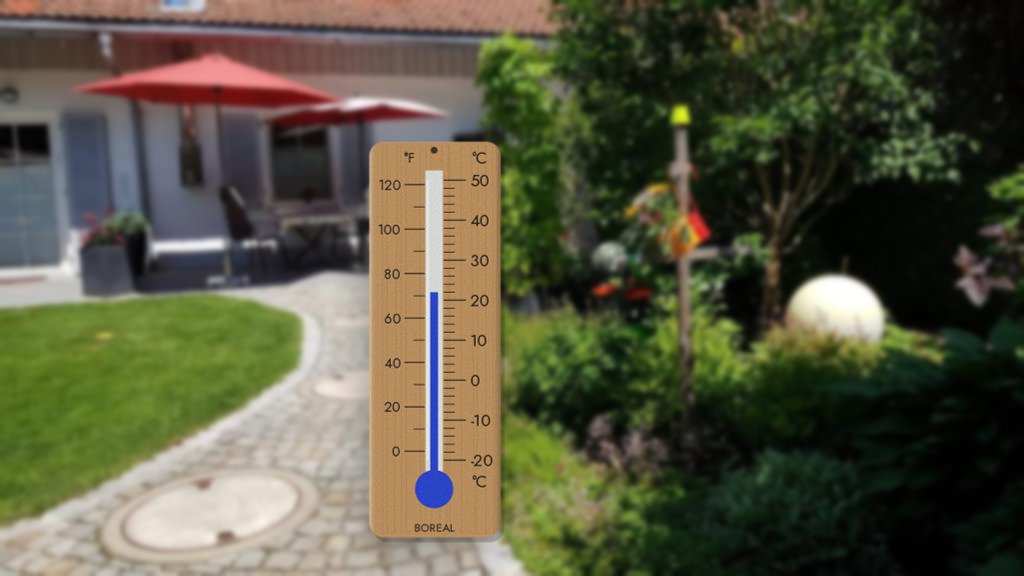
22; °C
